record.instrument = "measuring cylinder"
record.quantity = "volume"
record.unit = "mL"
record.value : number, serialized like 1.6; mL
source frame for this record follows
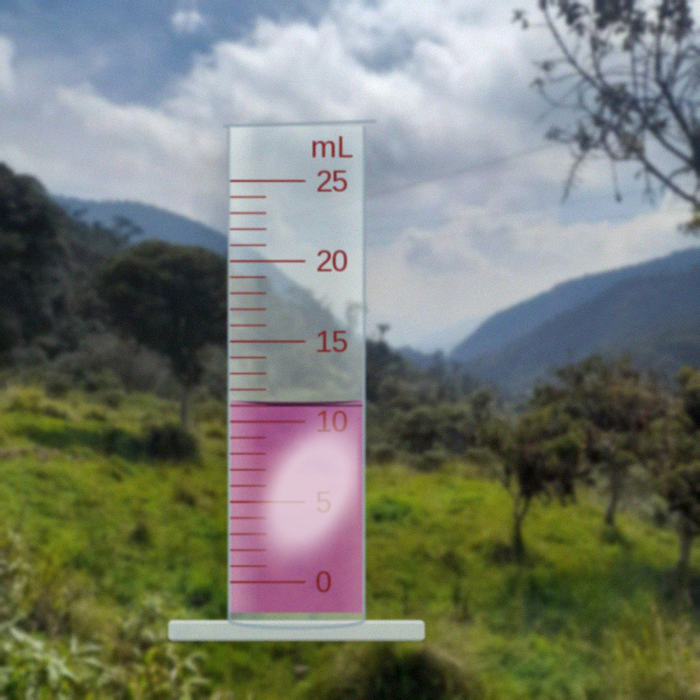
11; mL
